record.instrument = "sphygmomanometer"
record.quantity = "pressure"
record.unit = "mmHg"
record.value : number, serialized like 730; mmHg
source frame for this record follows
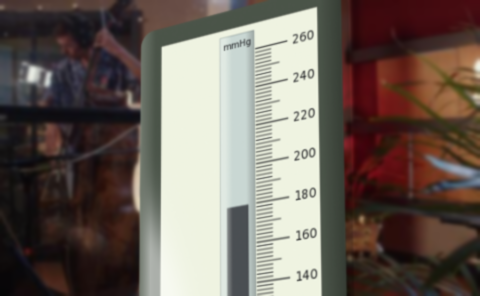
180; mmHg
